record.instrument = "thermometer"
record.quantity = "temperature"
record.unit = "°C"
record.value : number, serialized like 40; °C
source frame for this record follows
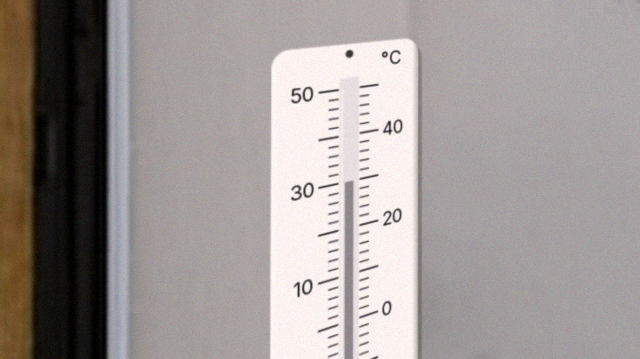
30; °C
